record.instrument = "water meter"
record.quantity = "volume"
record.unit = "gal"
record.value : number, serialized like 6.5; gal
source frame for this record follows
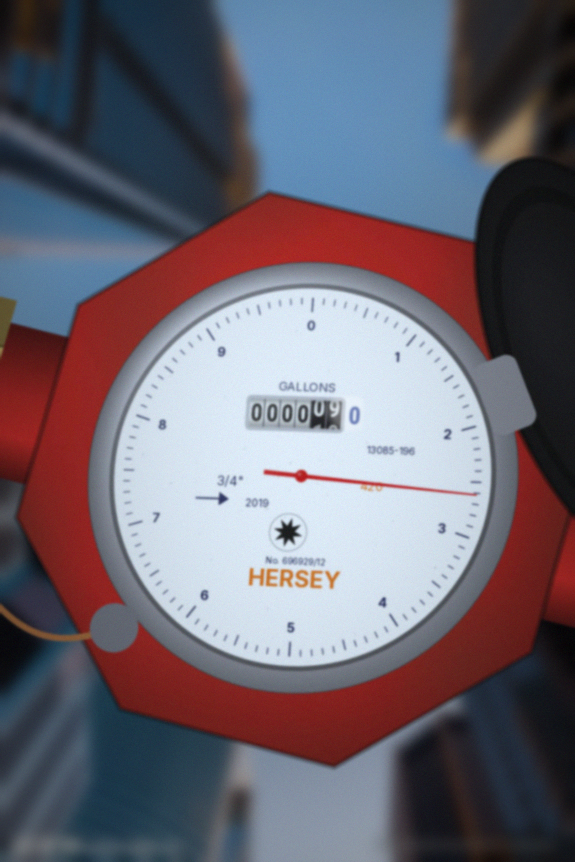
92.6; gal
